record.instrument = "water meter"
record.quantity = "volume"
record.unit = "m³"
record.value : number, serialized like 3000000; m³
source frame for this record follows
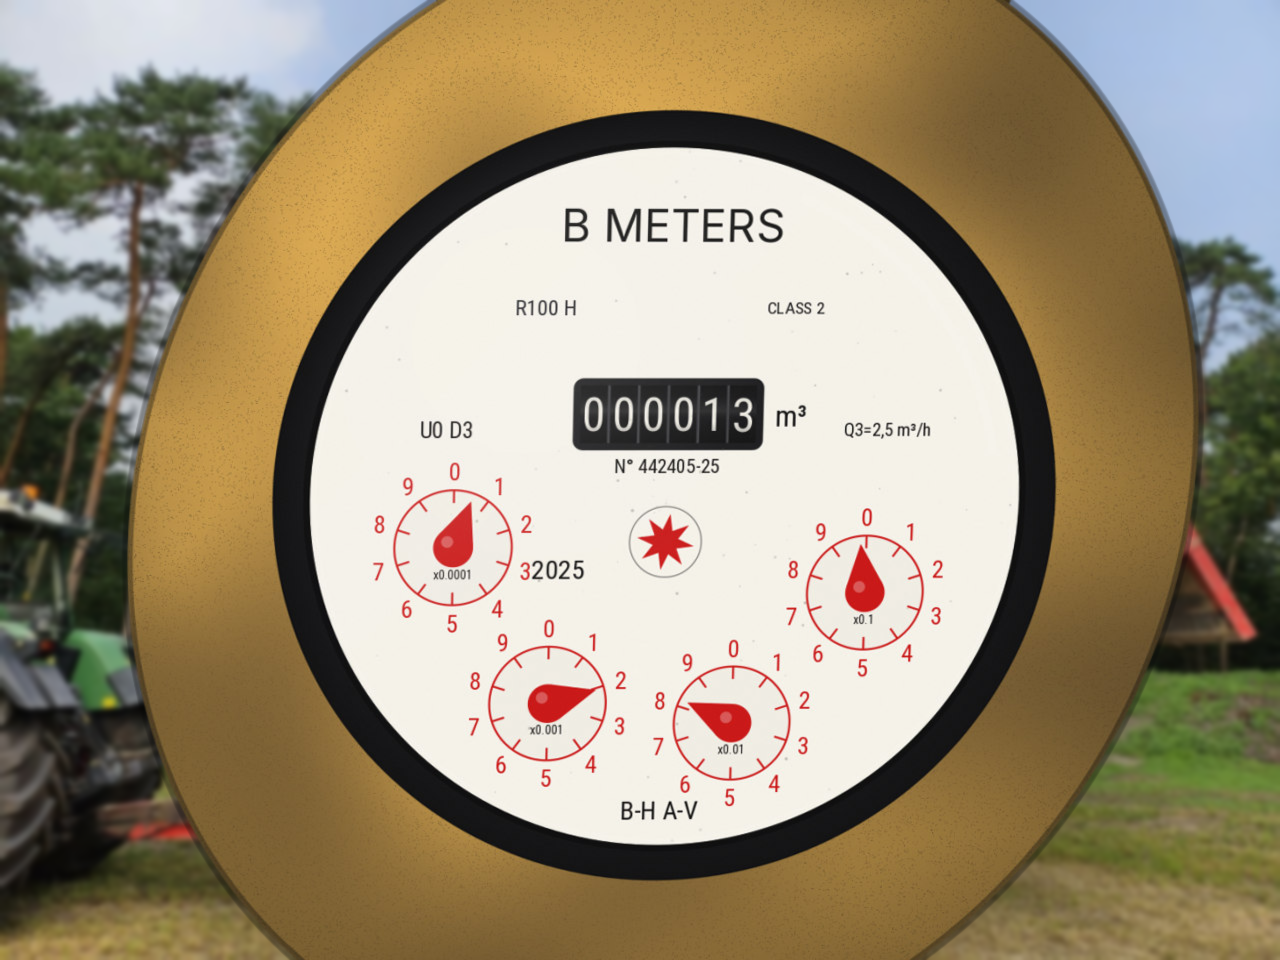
12.9820; m³
